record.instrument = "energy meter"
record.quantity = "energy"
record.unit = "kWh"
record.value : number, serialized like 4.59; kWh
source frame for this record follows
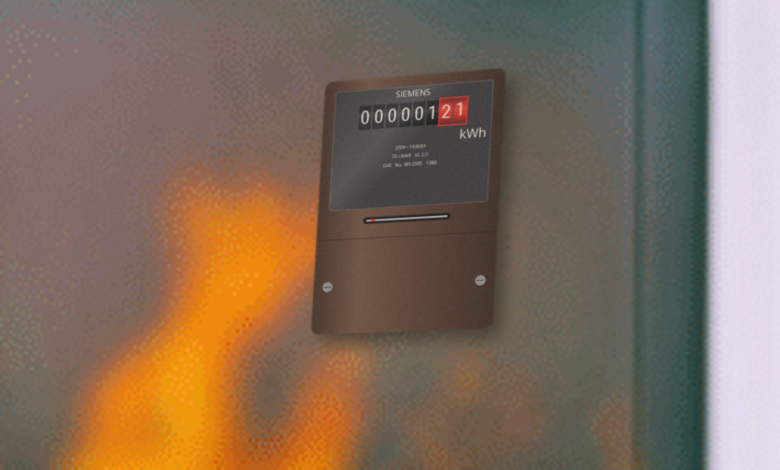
1.21; kWh
